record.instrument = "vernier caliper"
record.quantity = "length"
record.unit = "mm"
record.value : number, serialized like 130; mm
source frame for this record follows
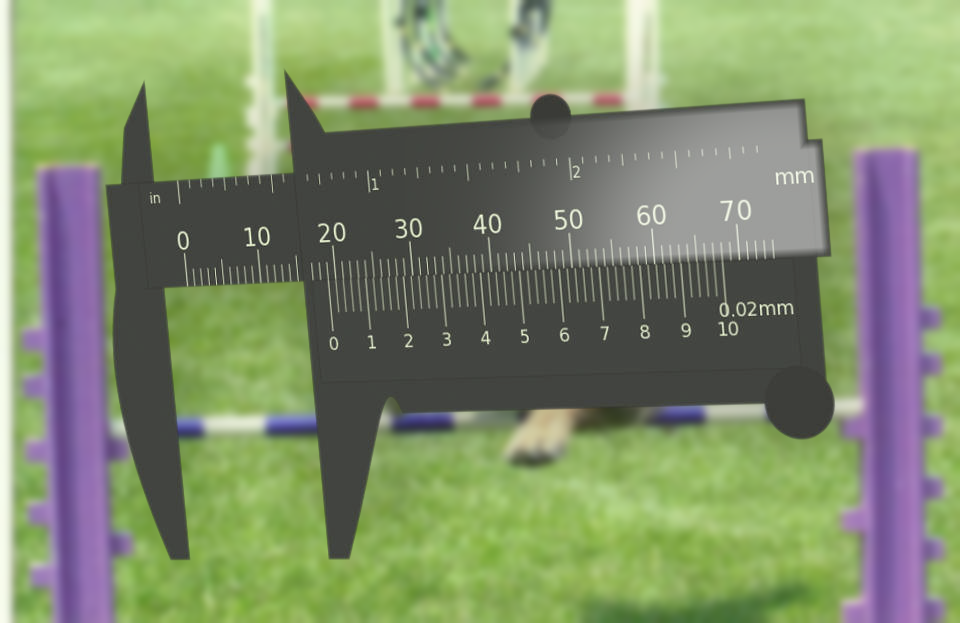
19.0; mm
